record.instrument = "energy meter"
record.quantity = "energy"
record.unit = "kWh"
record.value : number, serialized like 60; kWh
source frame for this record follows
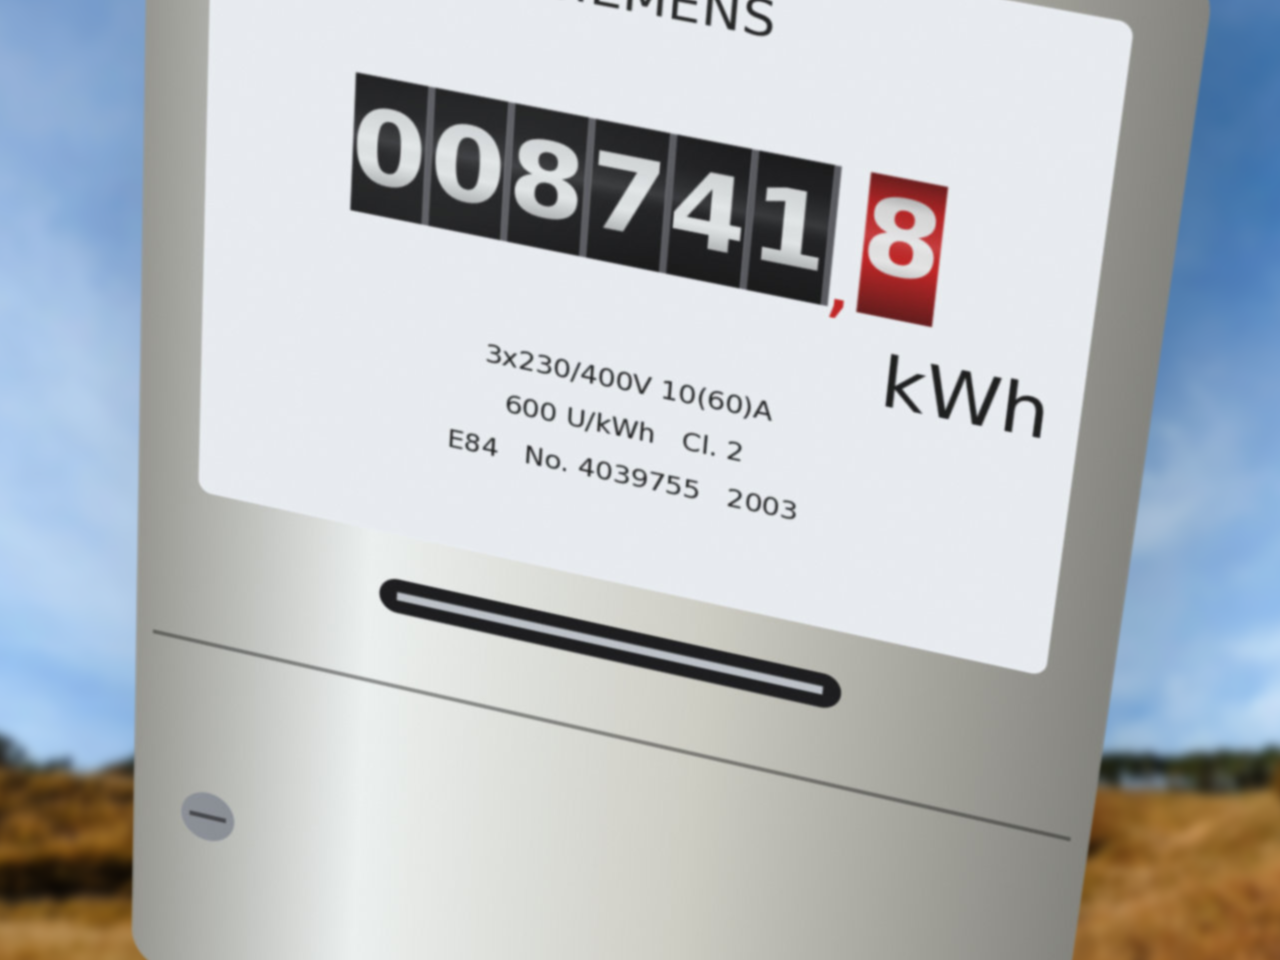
8741.8; kWh
